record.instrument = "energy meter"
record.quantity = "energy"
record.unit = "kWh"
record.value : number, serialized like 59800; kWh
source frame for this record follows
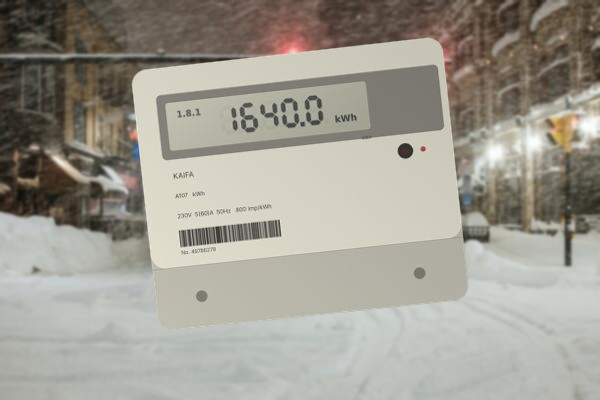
1640.0; kWh
